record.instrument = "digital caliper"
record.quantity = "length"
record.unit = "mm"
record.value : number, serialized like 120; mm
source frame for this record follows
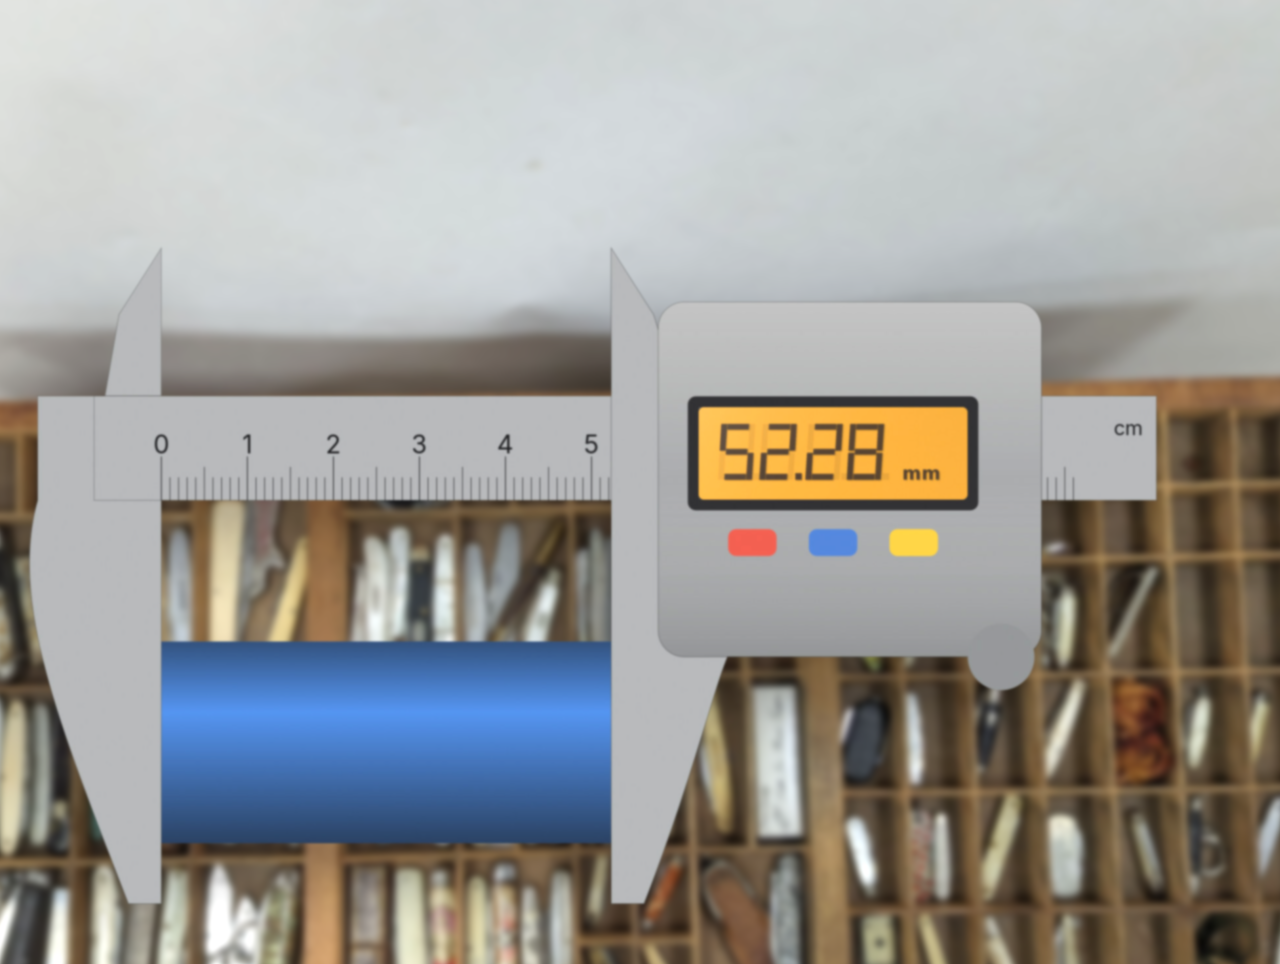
52.28; mm
